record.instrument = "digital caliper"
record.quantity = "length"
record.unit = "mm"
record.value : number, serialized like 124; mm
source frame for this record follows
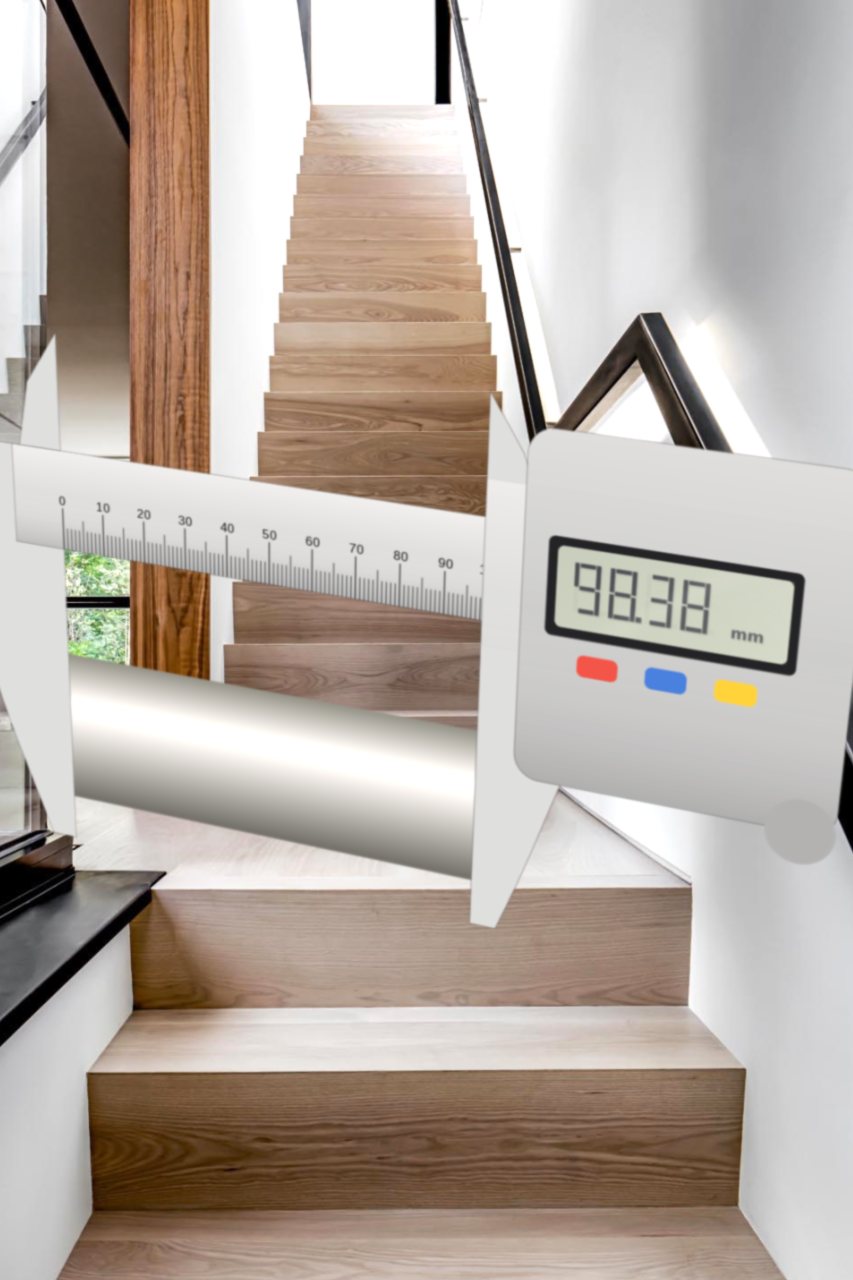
98.38; mm
